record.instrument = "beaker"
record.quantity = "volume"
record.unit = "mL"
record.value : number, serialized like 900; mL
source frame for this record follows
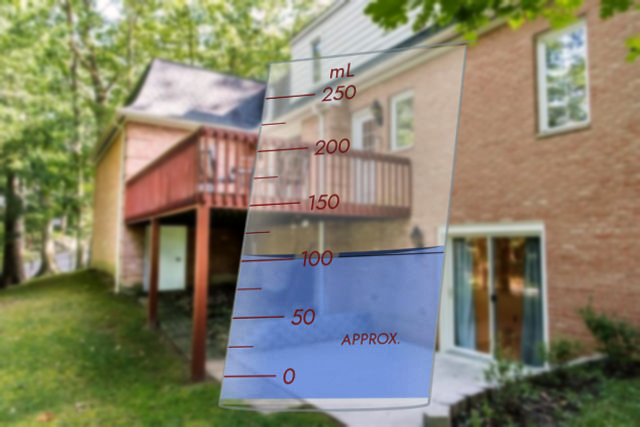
100; mL
